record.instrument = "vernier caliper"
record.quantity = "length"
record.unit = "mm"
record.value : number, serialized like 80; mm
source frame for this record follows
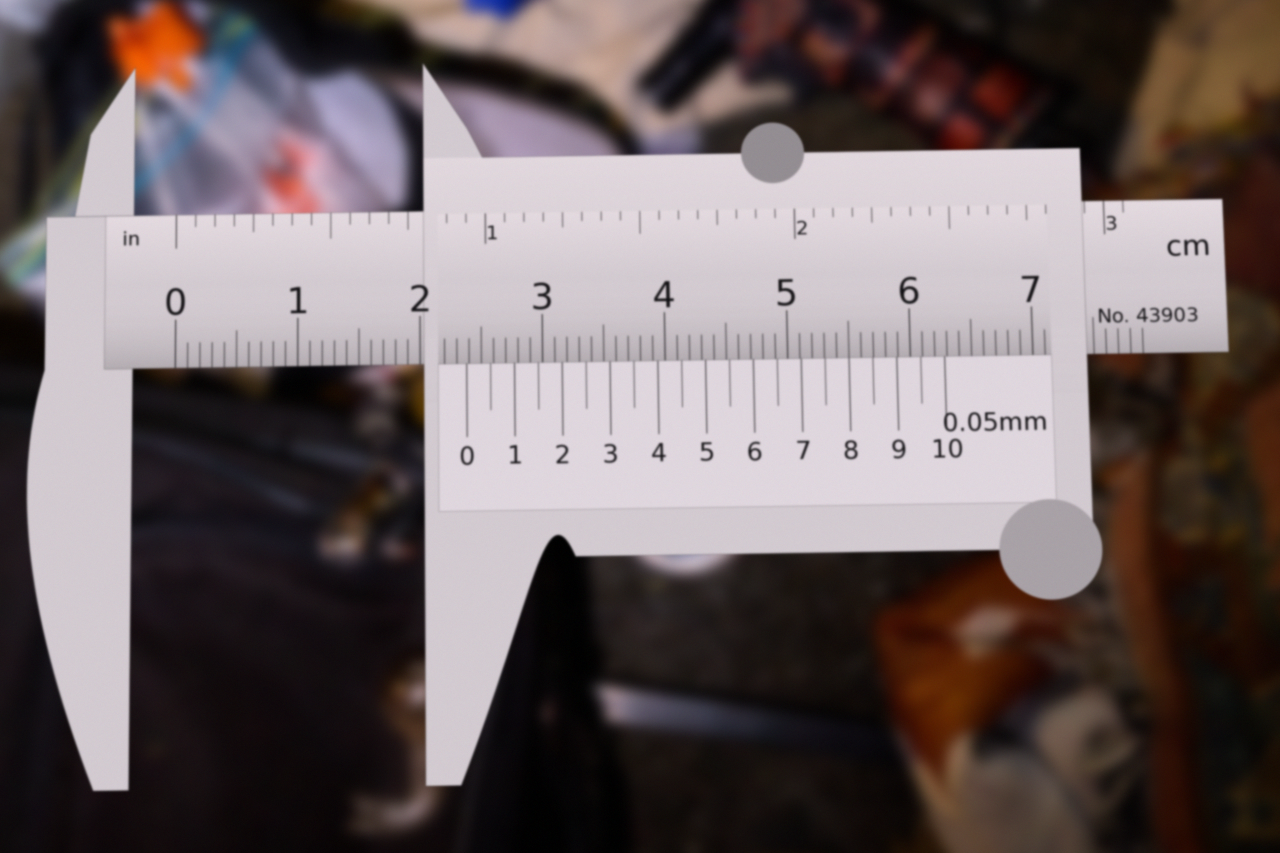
23.8; mm
